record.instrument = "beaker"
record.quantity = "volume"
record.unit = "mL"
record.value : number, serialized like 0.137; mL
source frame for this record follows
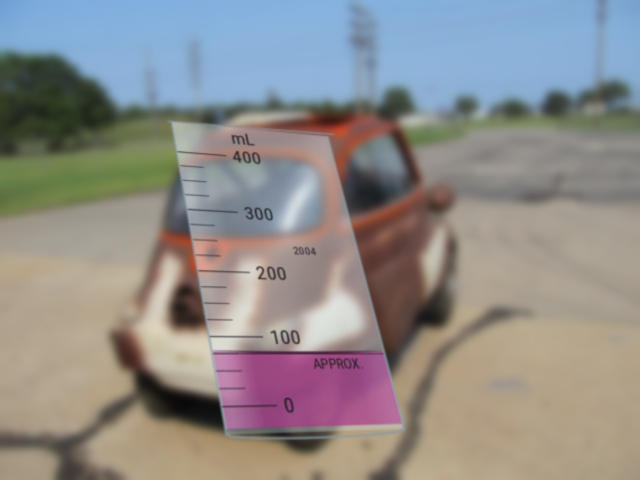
75; mL
